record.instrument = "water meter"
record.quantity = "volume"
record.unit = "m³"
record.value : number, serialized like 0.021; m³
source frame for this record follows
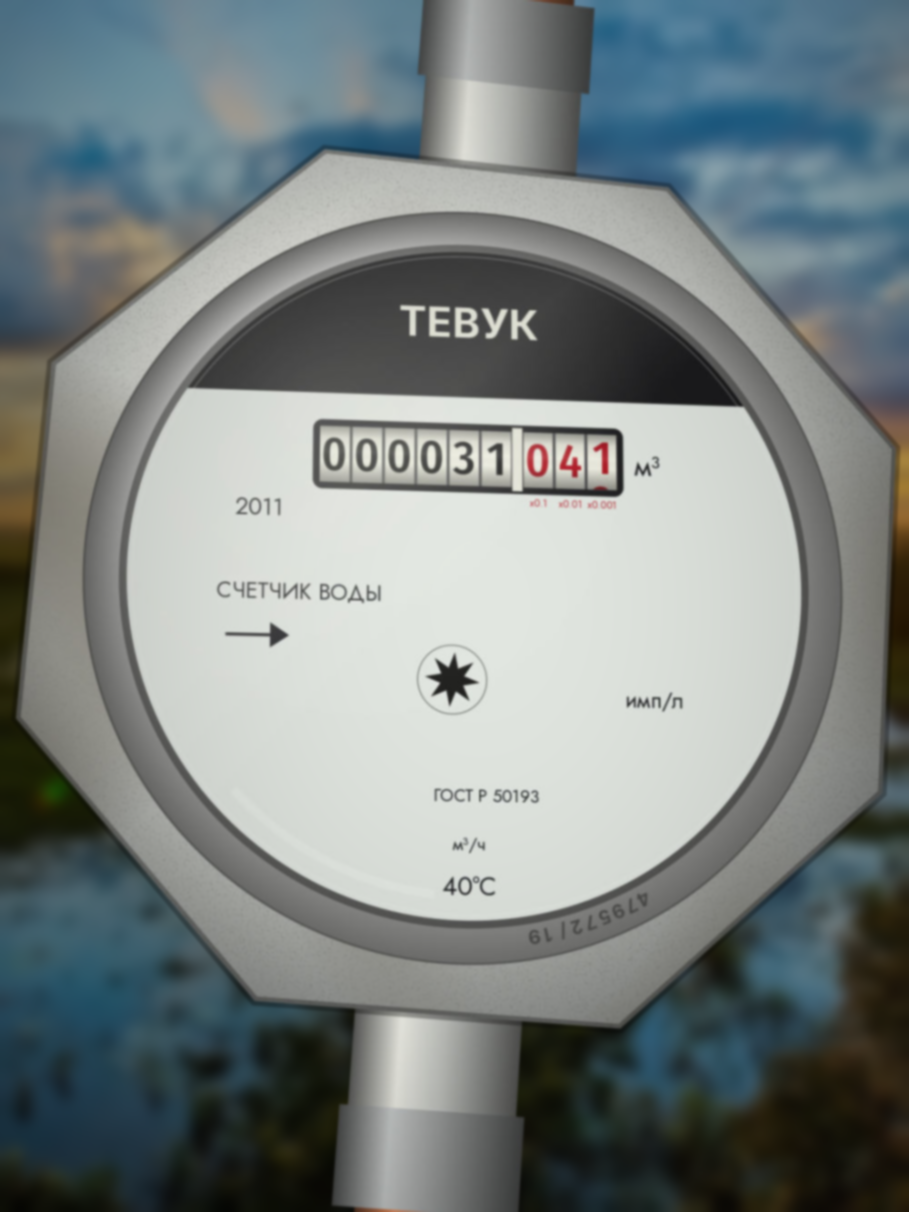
31.041; m³
